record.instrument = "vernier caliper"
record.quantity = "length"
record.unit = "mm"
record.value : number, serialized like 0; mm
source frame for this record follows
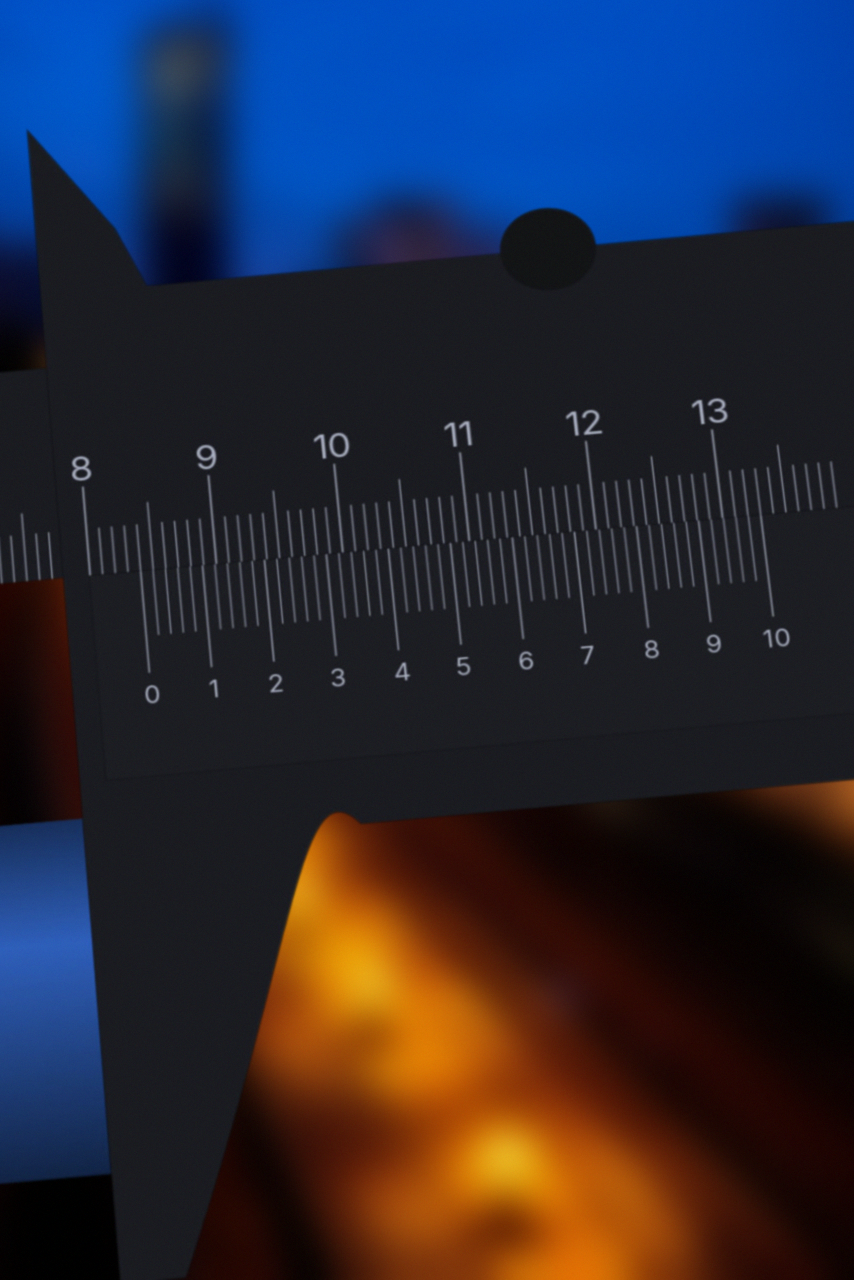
84.0; mm
